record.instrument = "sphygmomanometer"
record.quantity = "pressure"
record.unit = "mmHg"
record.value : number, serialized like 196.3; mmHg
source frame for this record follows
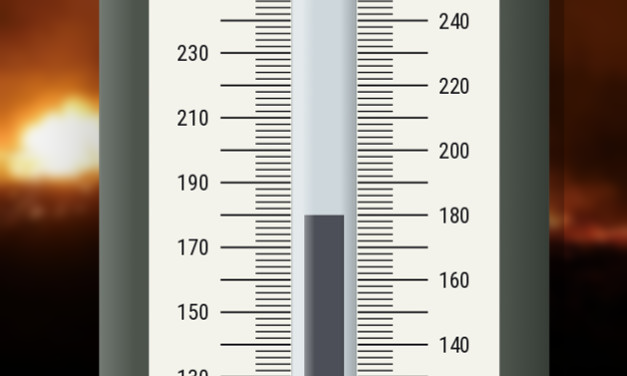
180; mmHg
